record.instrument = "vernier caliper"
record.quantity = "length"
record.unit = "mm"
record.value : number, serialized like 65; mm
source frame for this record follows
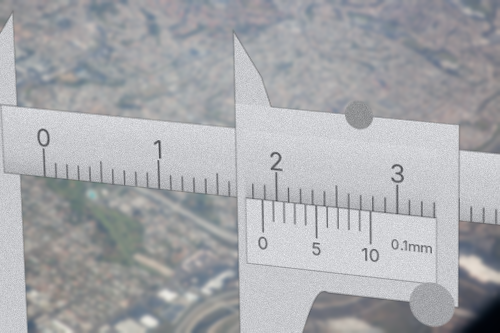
18.8; mm
